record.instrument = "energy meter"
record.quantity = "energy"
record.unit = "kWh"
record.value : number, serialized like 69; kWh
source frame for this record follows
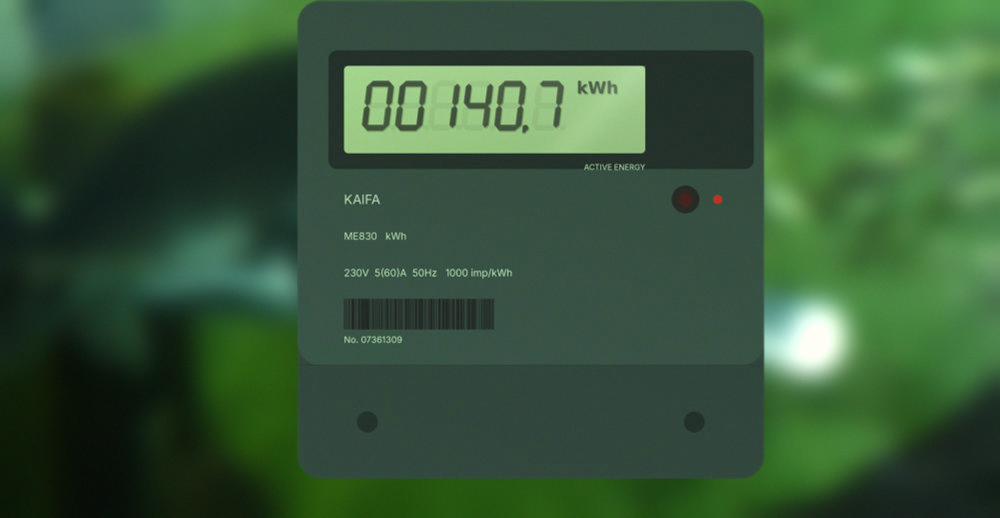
140.7; kWh
